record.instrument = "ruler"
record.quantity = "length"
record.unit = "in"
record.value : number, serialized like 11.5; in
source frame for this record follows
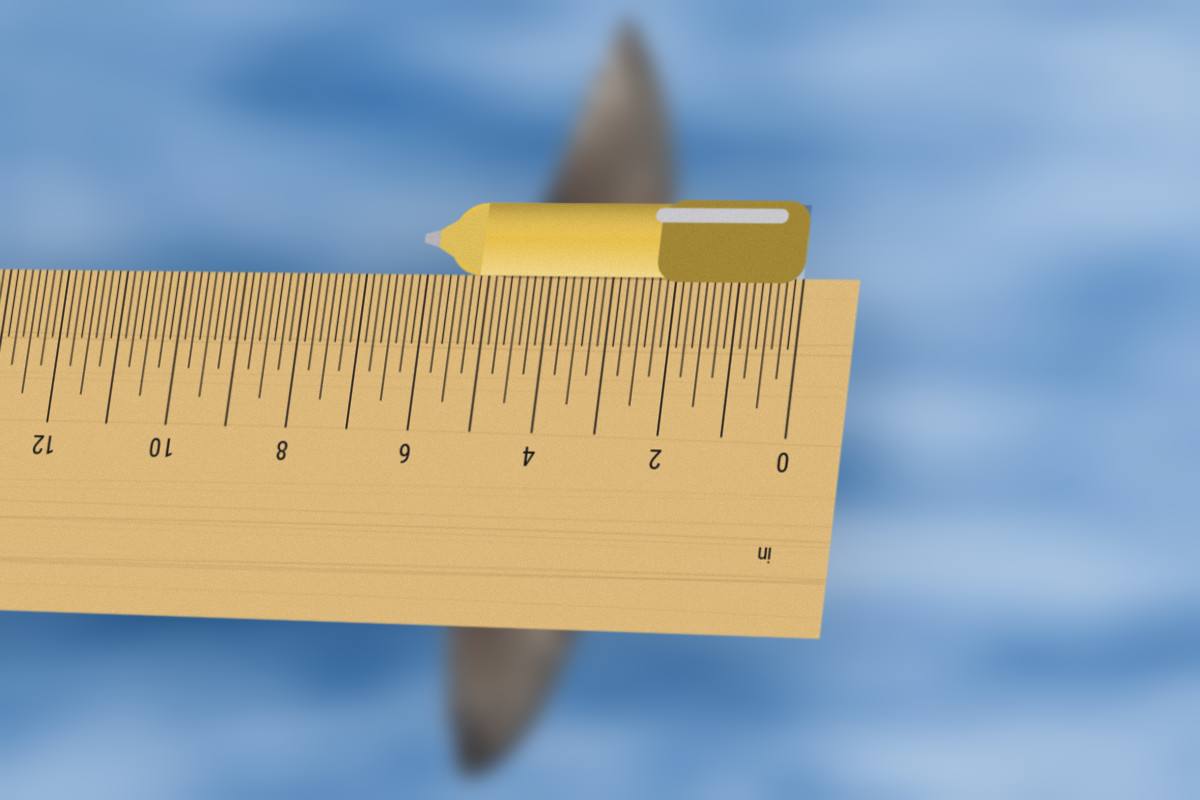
6.125; in
